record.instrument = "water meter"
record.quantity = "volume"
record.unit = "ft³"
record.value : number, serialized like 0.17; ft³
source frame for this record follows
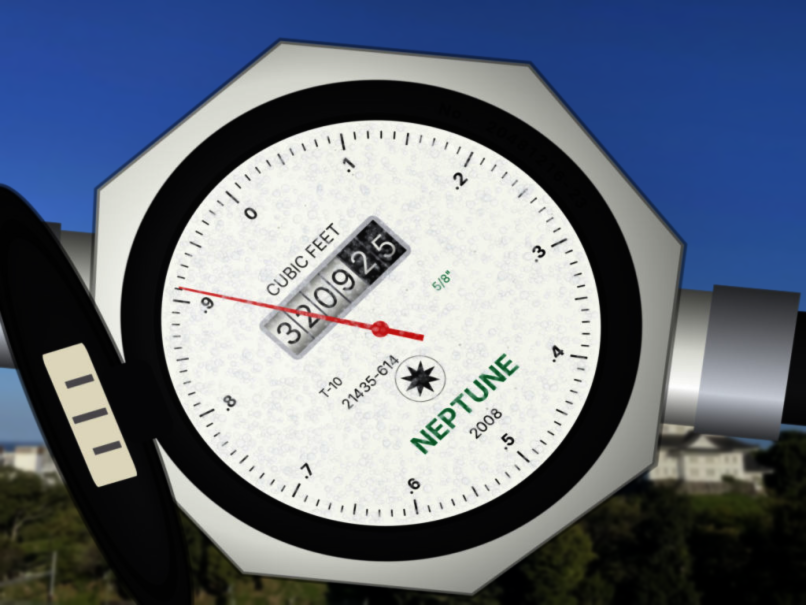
320924.91; ft³
